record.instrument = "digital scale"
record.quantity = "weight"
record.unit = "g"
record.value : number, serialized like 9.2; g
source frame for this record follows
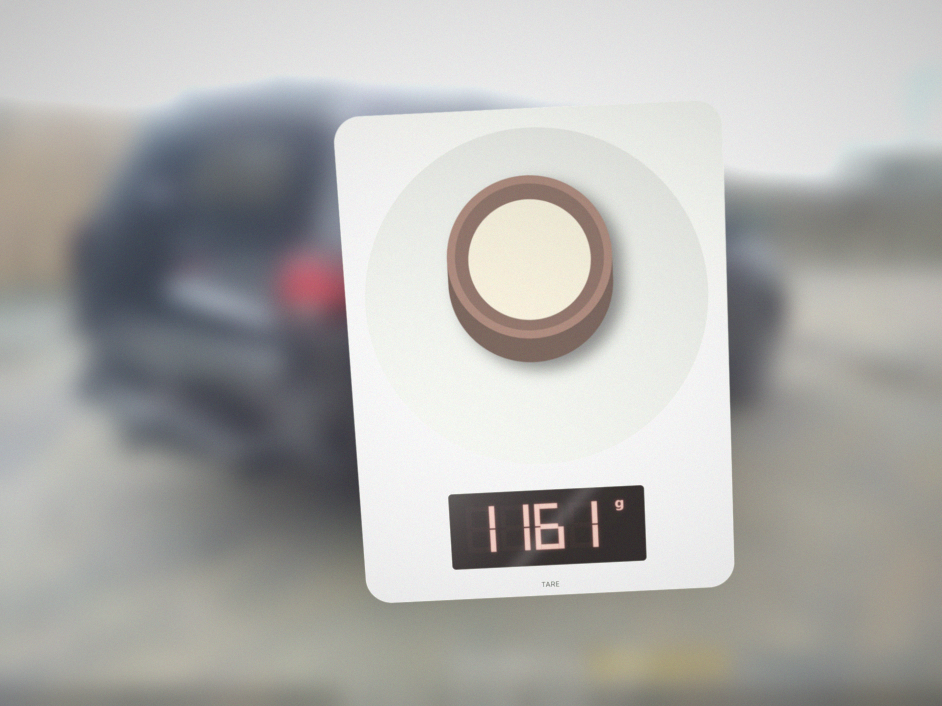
1161; g
